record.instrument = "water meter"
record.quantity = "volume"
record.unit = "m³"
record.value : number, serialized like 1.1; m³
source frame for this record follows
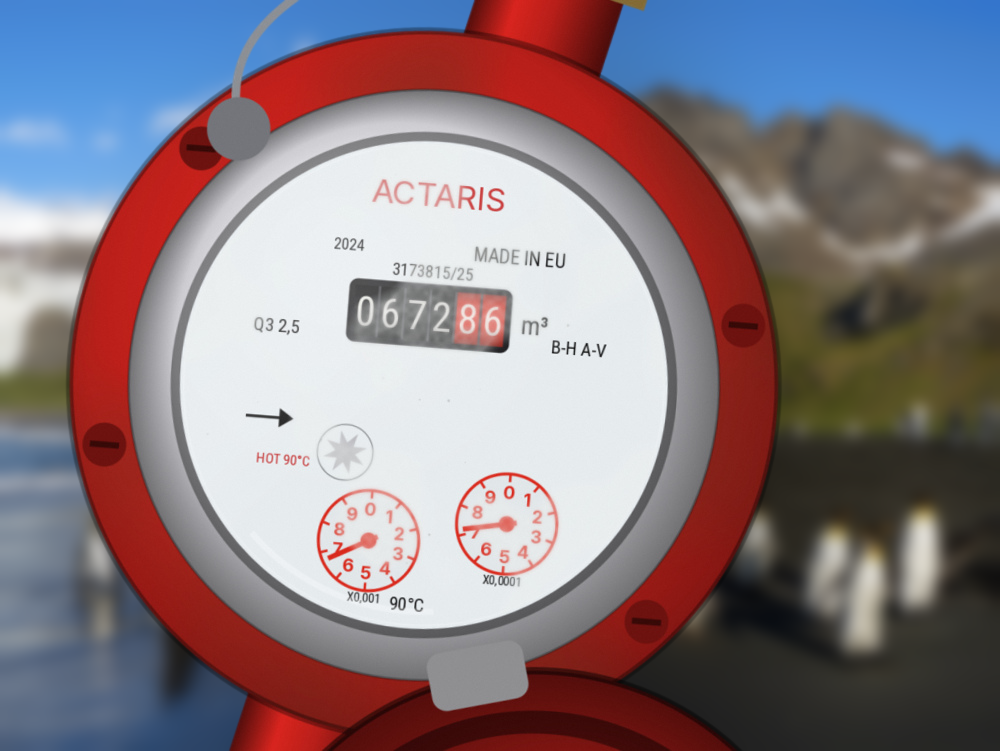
672.8667; m³
